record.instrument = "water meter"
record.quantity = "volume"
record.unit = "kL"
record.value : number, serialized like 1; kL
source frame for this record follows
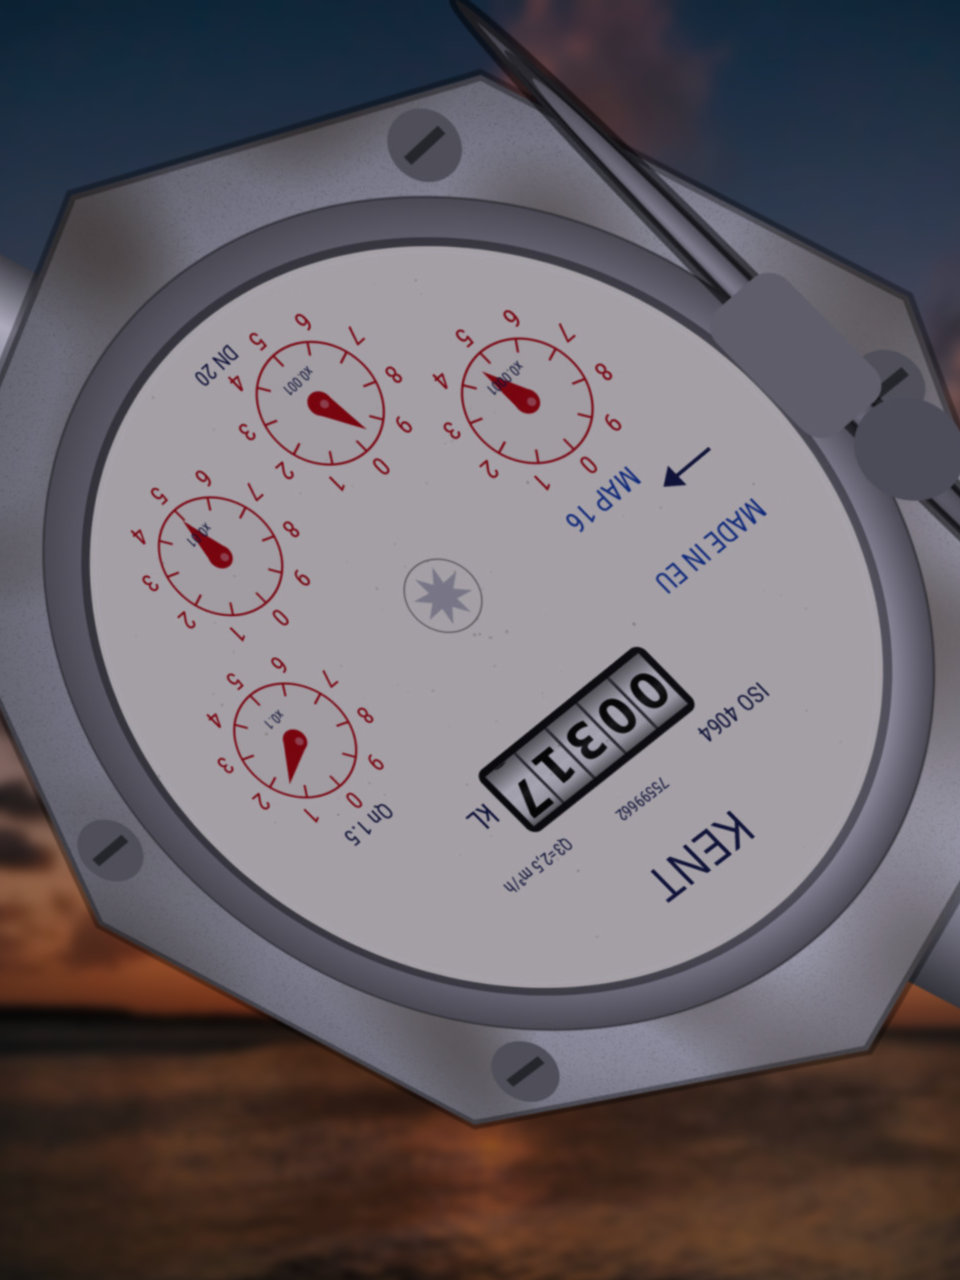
317.1494; kL
